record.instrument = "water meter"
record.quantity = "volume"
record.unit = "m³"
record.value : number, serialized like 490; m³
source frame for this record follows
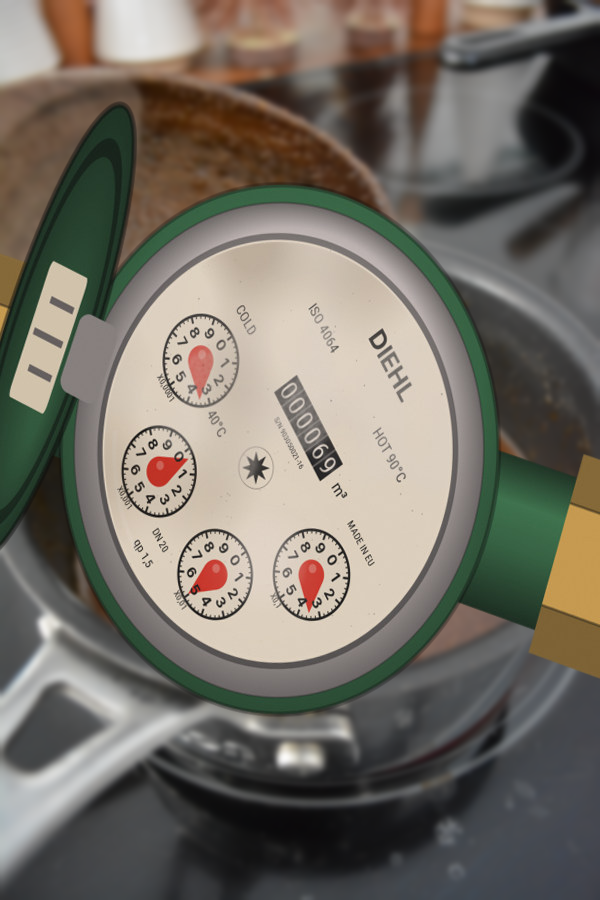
69.3503; m³
